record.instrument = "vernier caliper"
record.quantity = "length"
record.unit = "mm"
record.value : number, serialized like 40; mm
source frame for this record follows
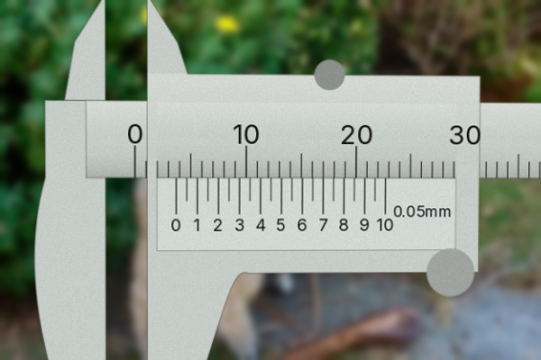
3.7; mm
